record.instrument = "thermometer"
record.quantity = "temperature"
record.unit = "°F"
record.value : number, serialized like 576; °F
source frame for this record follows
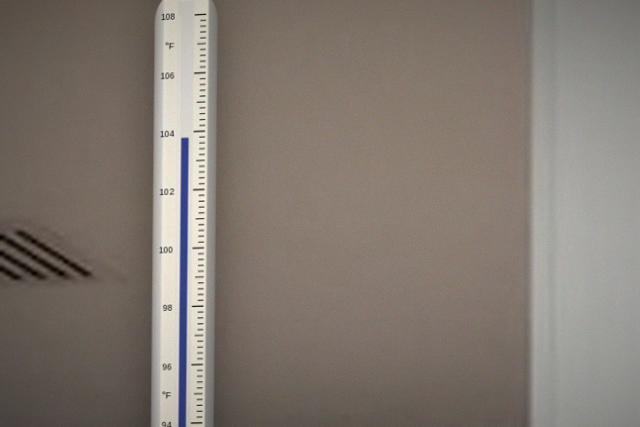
103.8; °F
